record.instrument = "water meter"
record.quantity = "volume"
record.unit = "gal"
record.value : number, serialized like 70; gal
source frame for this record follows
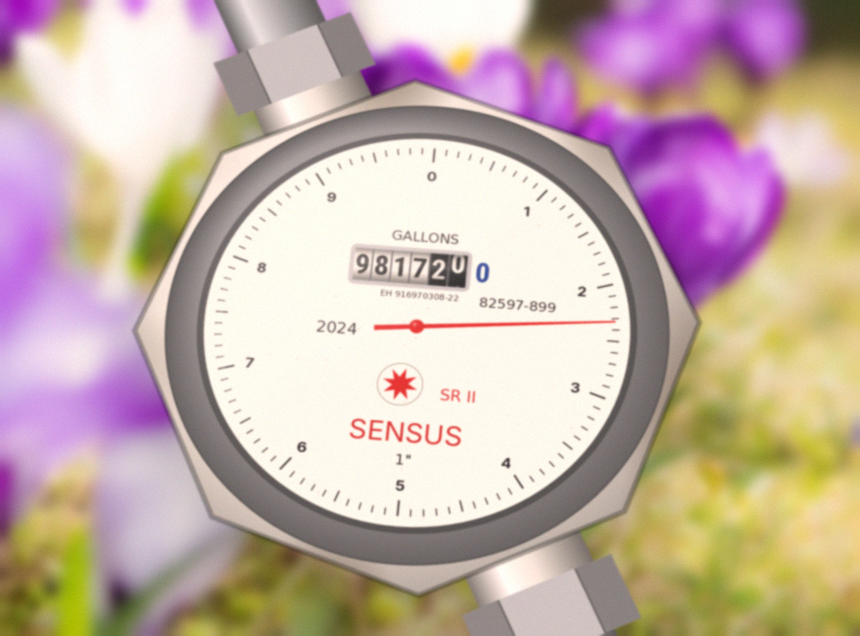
9817202.3; gal
